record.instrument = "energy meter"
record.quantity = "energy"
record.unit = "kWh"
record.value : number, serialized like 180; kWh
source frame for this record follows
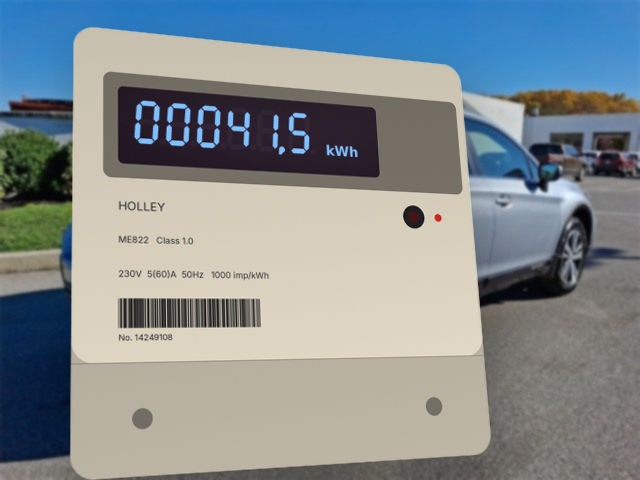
41.5; kWh
